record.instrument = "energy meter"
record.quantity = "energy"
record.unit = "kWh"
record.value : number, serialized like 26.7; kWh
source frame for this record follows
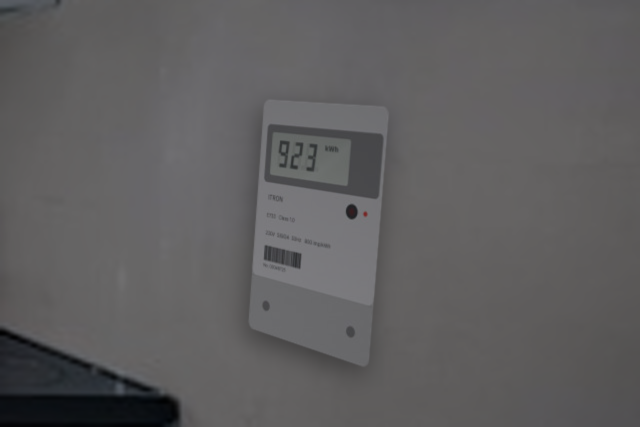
923; kWh
